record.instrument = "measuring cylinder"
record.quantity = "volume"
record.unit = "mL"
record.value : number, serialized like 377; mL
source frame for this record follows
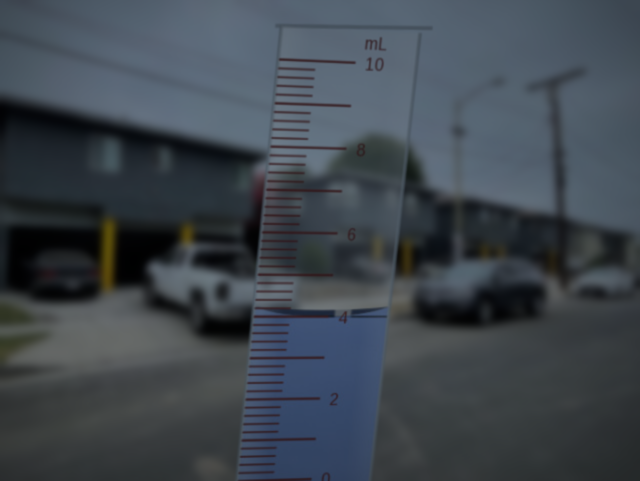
4; mL
